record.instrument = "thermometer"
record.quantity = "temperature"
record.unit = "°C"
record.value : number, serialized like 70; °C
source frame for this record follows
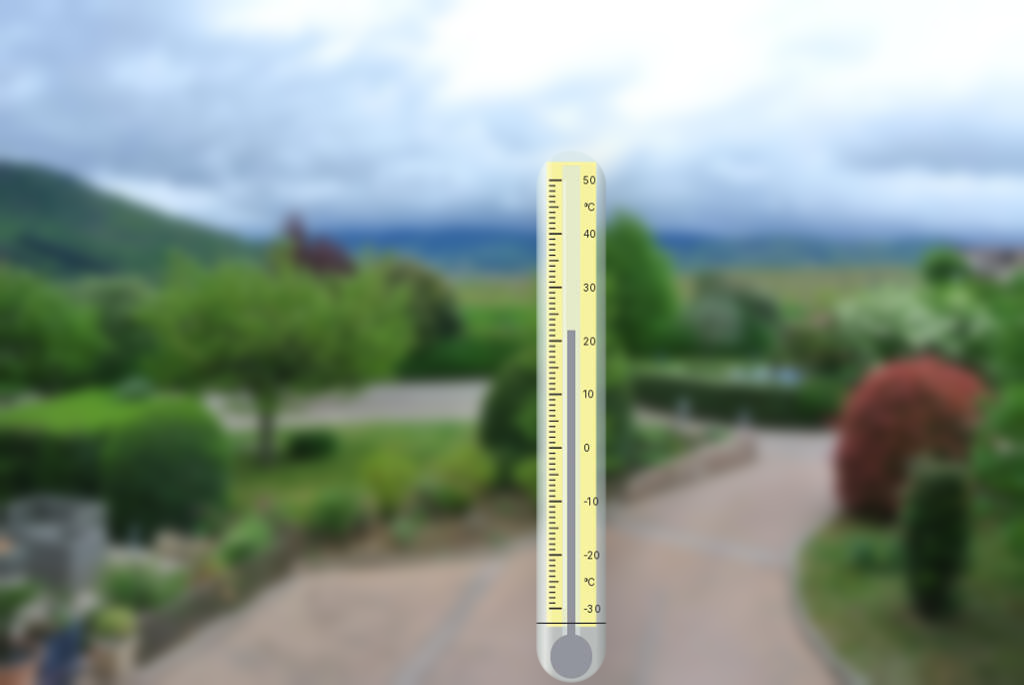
22; °C
